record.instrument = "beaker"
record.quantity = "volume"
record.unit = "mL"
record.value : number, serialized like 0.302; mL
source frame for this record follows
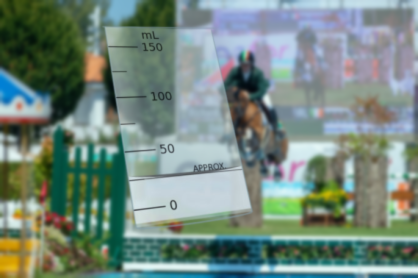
25; mL
